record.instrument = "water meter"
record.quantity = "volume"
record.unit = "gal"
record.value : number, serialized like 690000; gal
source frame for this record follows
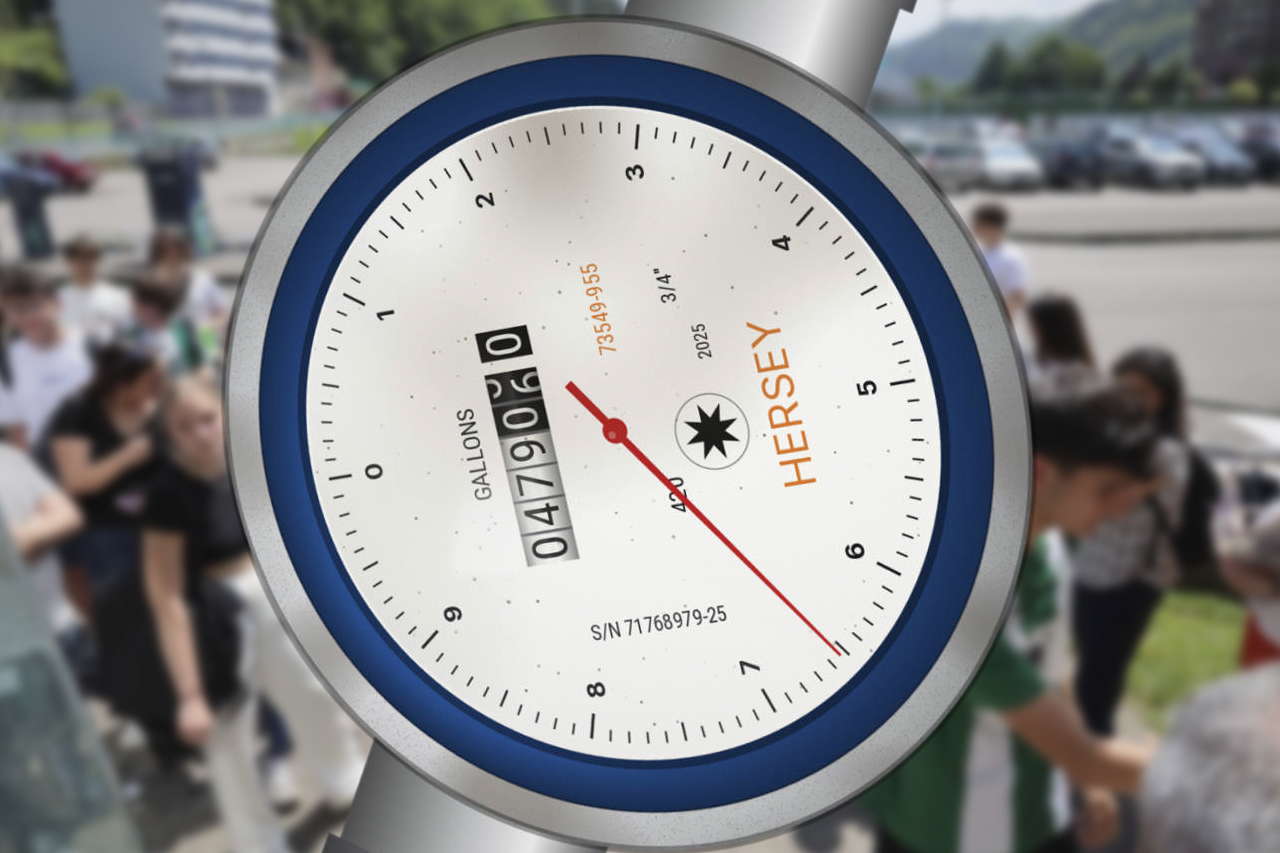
479056.5; gal
